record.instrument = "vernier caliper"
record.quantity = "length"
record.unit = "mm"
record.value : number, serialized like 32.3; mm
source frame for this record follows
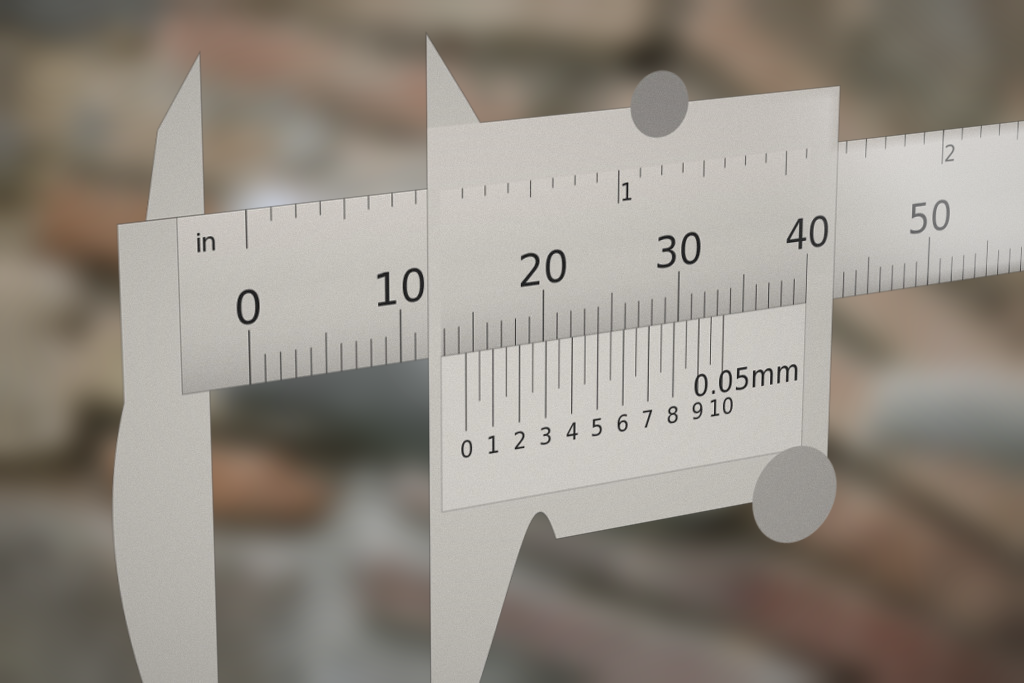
14.5; mm
